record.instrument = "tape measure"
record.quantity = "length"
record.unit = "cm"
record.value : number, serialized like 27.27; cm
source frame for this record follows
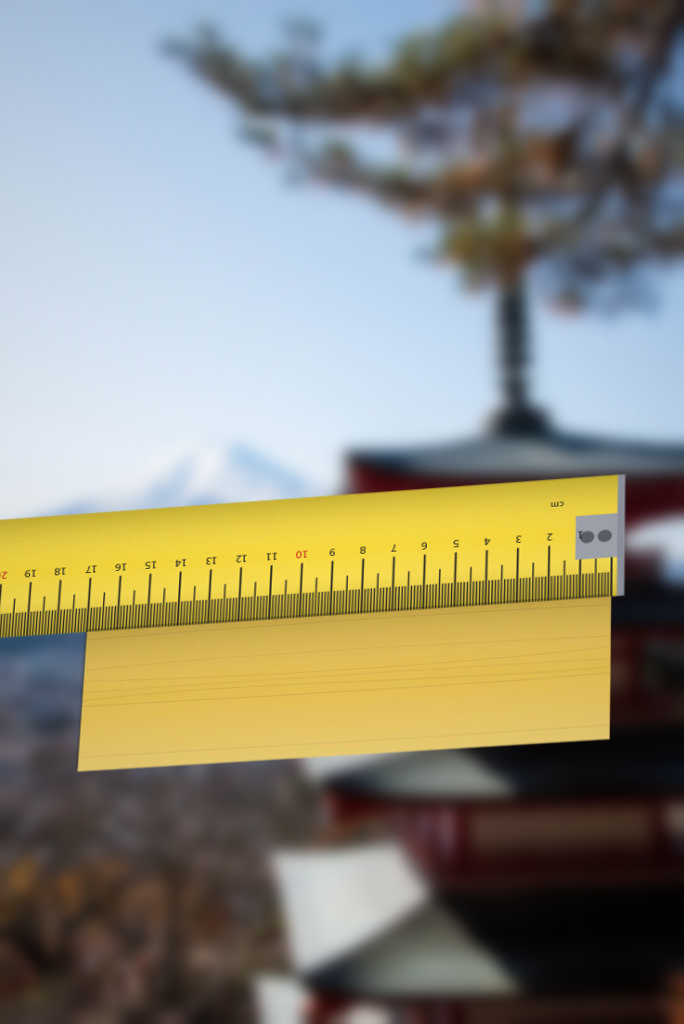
17; cm
